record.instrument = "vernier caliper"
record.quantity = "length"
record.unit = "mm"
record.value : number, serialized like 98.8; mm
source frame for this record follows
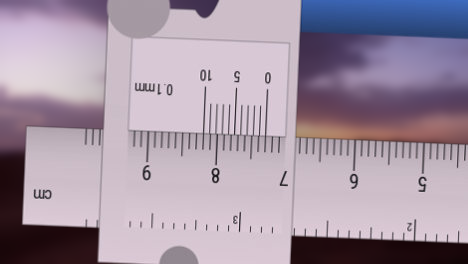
73.0; mm
